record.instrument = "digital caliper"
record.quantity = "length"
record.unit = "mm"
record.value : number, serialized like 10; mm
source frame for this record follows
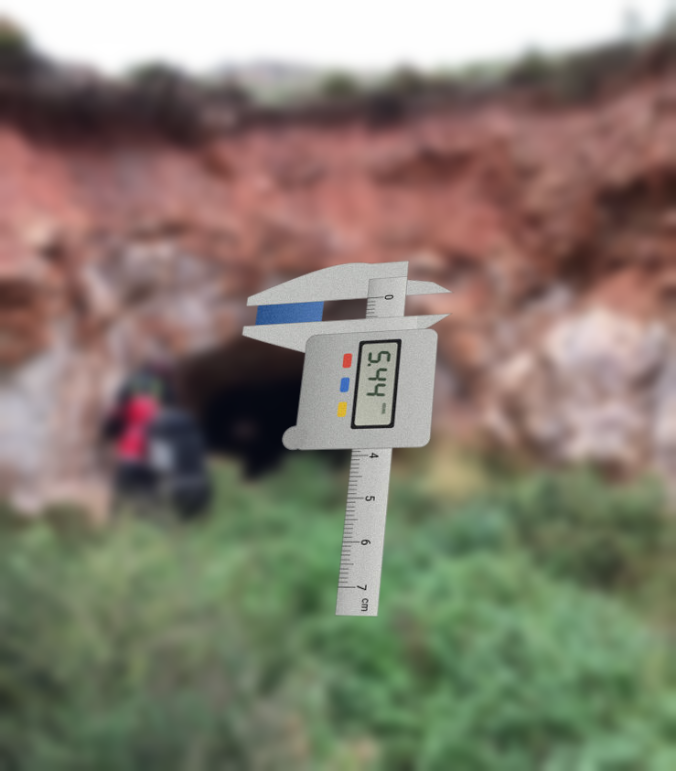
5.44; mm
